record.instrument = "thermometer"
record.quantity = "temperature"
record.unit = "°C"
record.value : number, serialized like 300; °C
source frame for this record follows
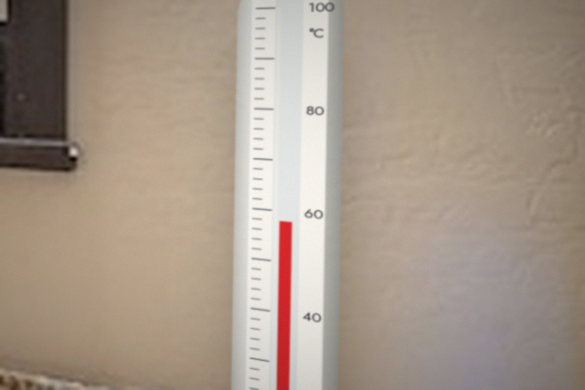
58; °C
